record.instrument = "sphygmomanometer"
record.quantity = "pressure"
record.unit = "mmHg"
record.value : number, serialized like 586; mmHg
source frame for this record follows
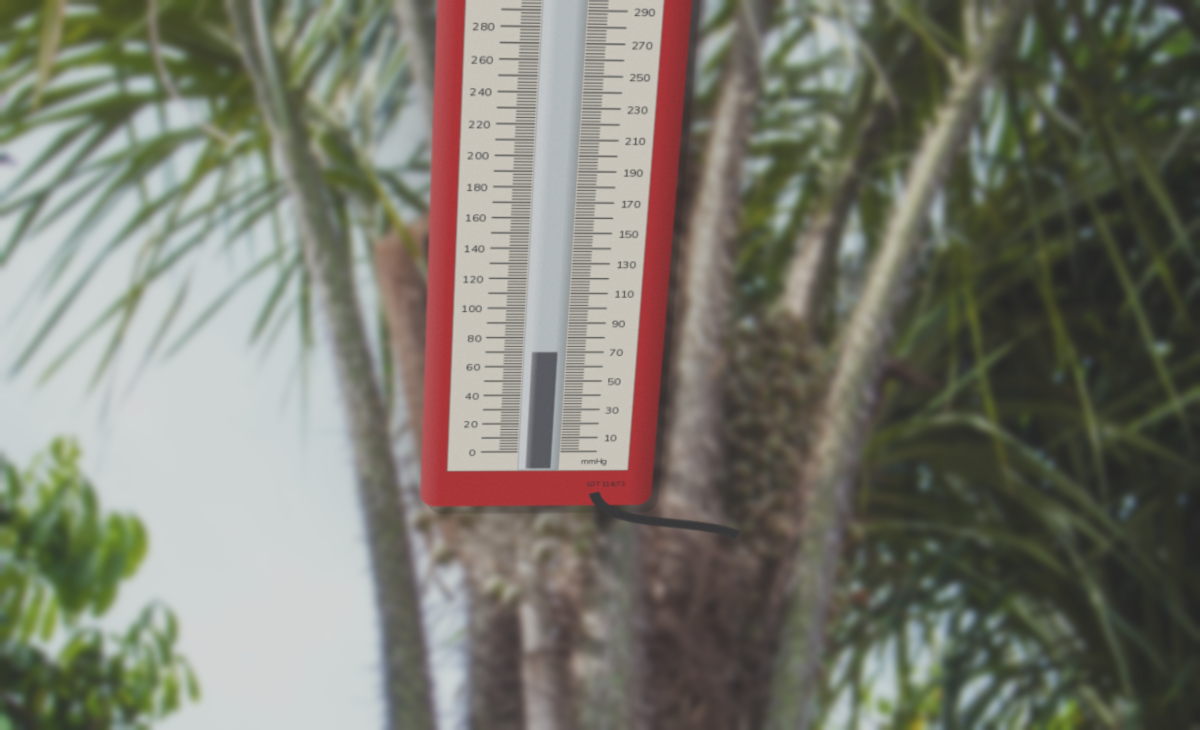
70; mmHg
